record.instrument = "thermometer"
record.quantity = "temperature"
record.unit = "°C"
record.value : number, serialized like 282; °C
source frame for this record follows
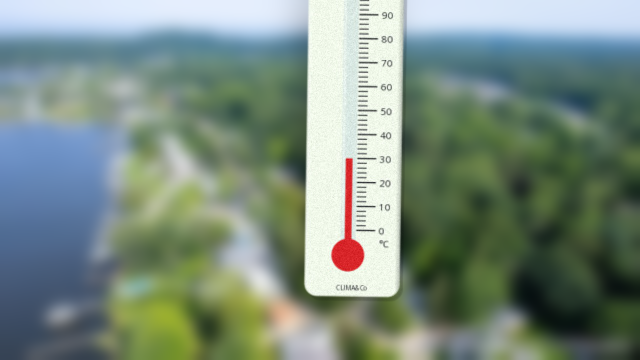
30; °C
